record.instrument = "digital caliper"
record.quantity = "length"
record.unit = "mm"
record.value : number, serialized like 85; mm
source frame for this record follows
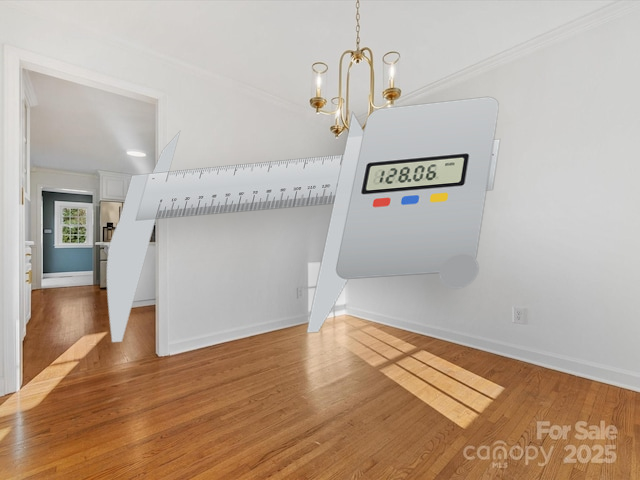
128.06; mm
